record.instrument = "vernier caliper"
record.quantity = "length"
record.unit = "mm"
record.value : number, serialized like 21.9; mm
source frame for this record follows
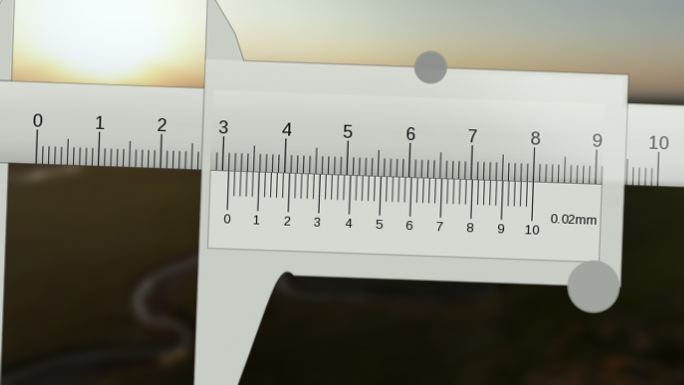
31.0; mm
